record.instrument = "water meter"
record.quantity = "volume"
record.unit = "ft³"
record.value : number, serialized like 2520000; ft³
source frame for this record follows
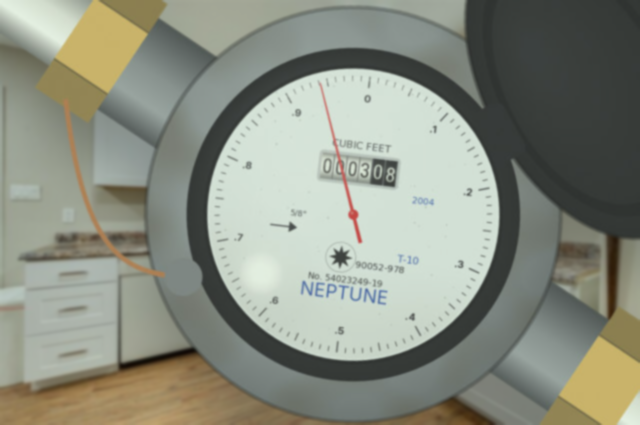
307.94; ft³
